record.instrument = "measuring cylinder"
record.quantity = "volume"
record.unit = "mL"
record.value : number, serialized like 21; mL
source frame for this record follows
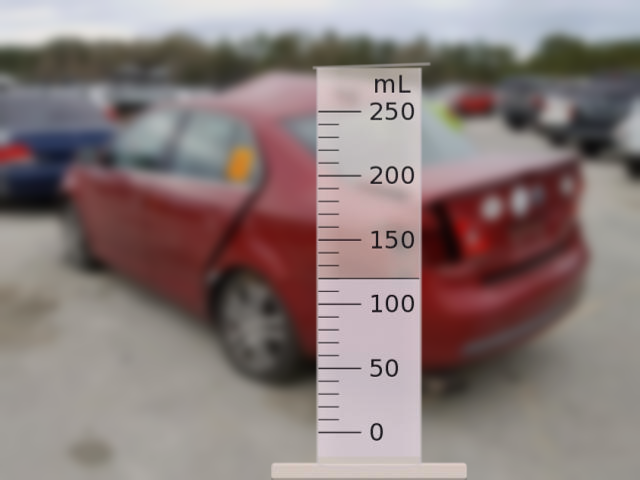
120; mL
